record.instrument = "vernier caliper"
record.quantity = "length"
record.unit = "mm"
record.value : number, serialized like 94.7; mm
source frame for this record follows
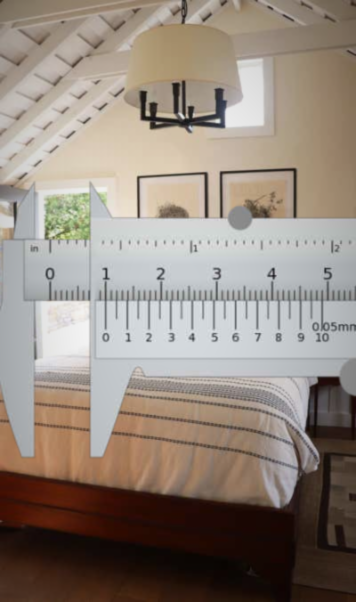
10.0; mm
